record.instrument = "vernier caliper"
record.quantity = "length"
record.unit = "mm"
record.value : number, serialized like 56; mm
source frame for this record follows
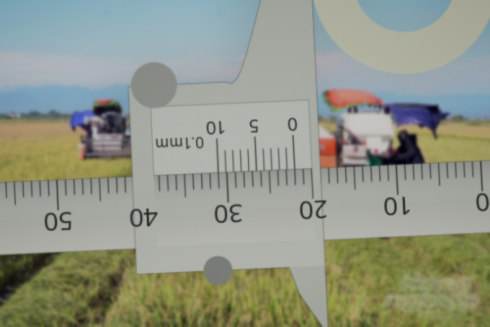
22.0; mm
